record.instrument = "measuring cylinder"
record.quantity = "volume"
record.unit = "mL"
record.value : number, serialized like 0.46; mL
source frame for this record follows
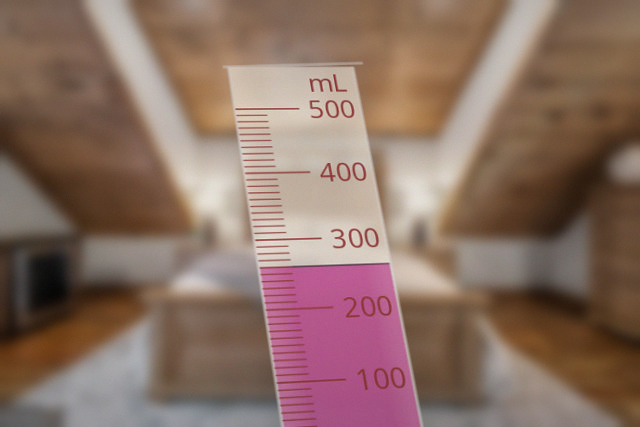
260; mL
